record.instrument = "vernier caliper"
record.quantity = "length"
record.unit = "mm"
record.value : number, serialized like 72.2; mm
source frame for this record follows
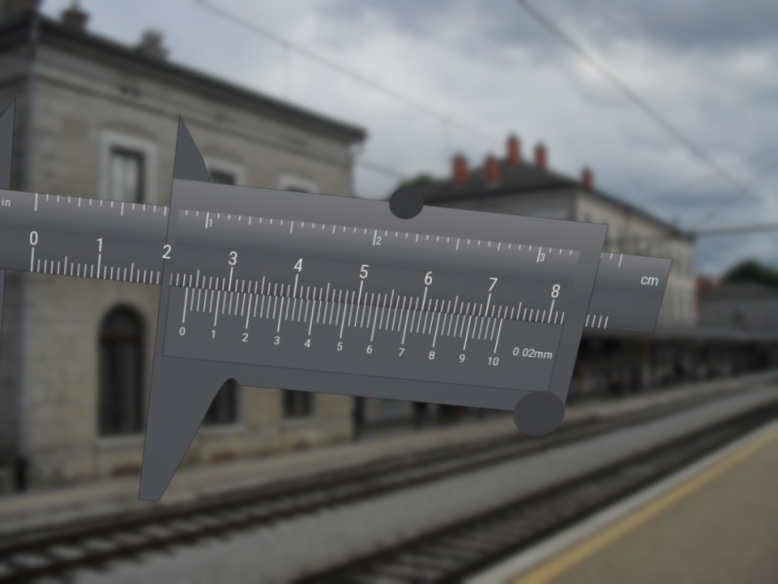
23.6; mm
